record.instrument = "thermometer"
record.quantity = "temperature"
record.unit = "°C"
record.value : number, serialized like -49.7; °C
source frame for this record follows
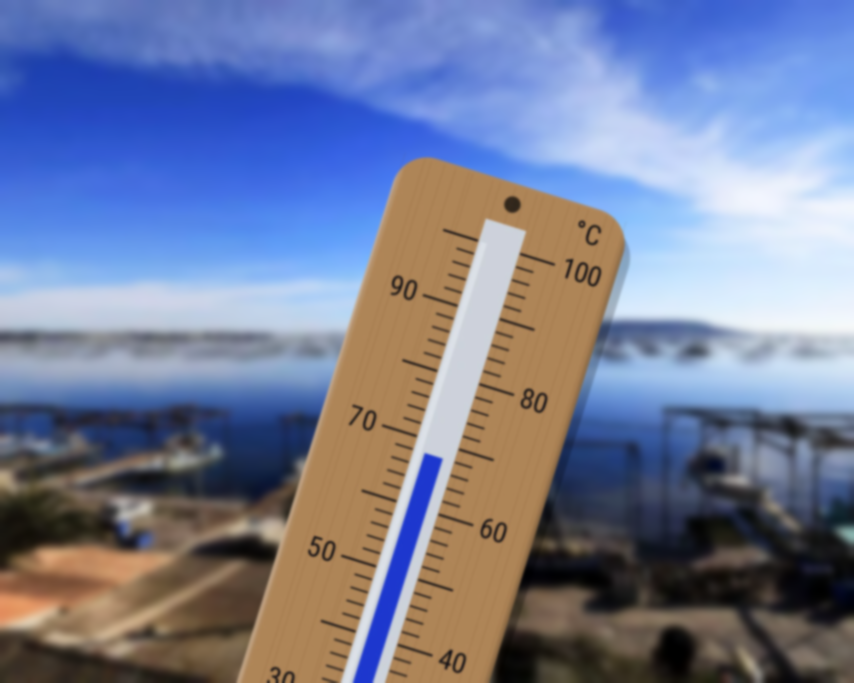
68; °C
